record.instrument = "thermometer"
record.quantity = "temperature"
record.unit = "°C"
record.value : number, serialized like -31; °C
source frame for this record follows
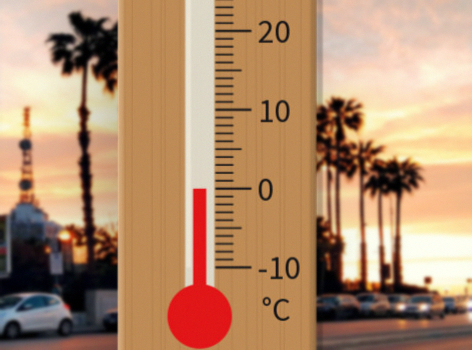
0; °C
